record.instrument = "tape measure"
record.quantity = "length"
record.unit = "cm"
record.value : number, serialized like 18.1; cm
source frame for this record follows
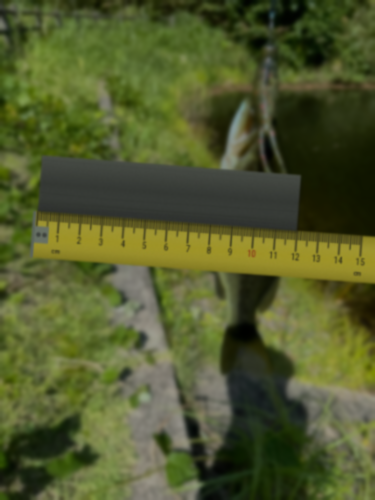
12; cm
